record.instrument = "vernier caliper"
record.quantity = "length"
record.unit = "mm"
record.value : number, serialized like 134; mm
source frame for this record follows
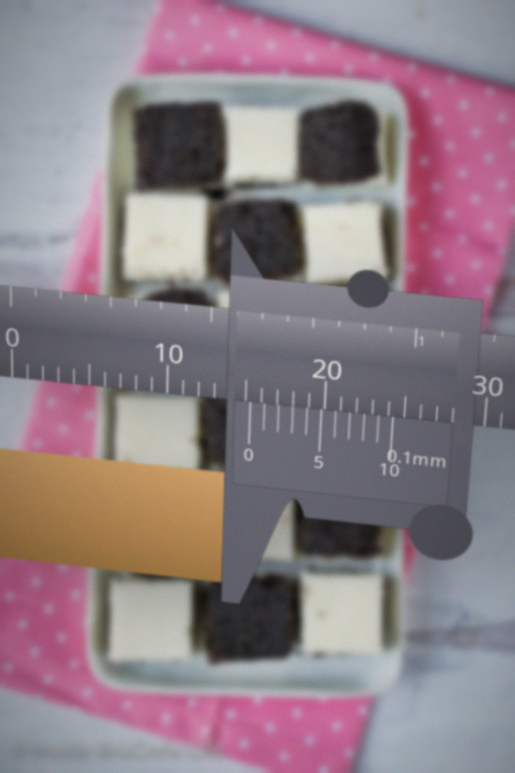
15.3; mm
